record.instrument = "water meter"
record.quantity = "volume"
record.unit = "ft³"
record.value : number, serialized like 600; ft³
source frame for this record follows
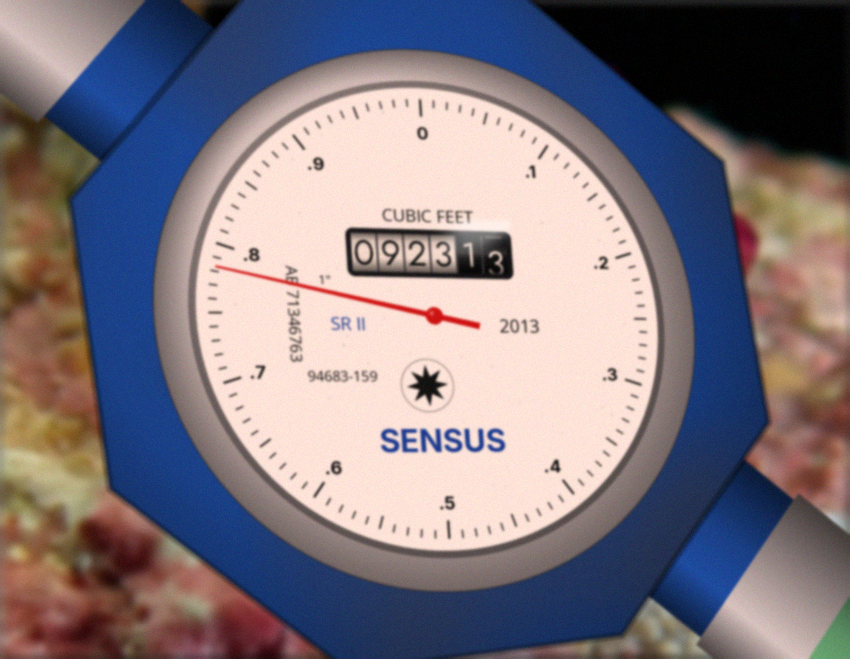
92312.78; ft³
